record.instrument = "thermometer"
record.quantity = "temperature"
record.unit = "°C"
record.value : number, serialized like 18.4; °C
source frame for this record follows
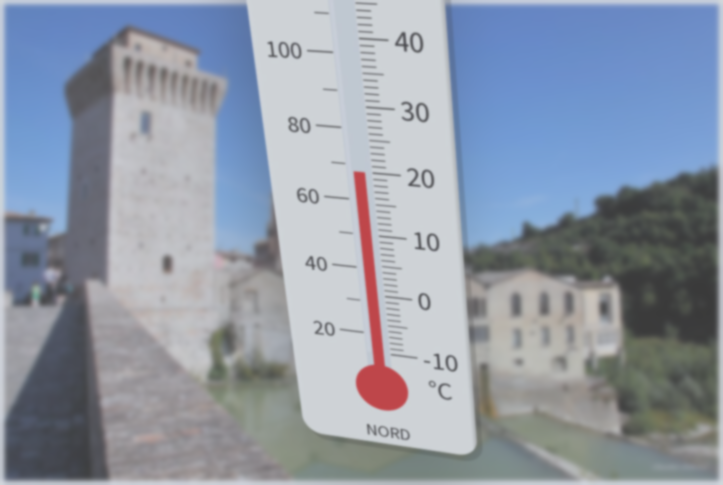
20; °C
